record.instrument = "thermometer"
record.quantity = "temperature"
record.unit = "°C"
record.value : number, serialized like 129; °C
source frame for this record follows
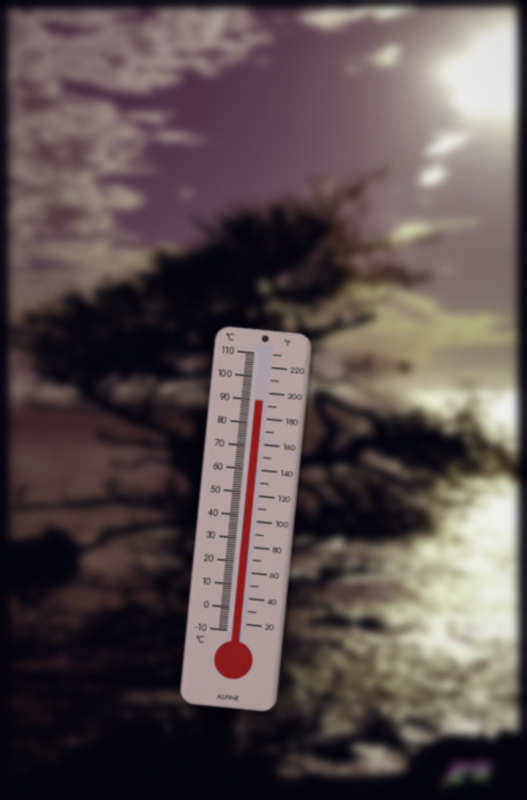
90; °C
